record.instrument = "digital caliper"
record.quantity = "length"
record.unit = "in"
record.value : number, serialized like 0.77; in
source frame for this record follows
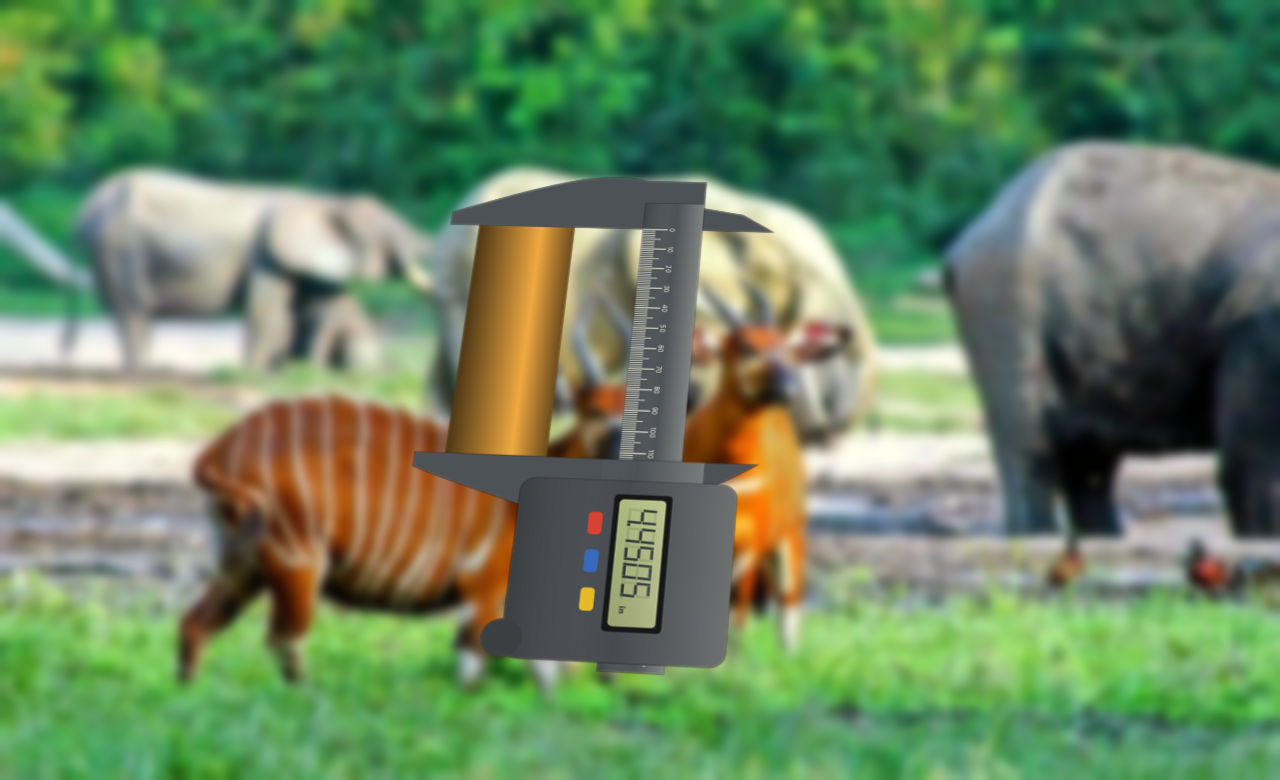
4.4505; in
